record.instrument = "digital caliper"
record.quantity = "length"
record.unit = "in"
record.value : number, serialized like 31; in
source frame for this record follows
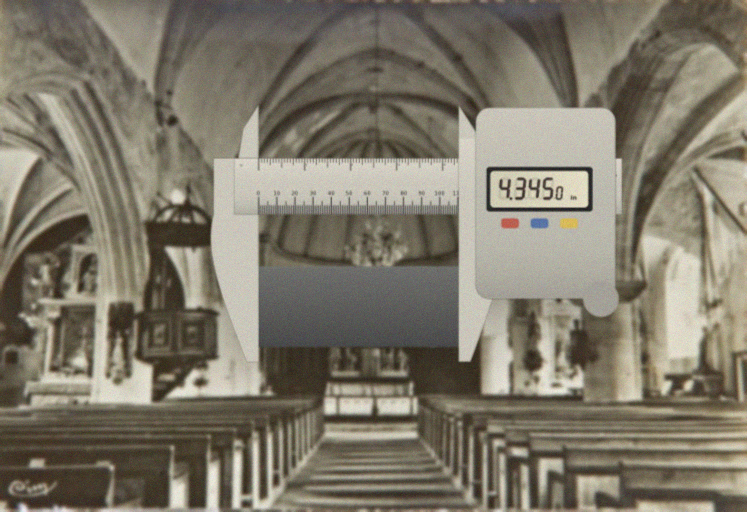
4.3450; in
